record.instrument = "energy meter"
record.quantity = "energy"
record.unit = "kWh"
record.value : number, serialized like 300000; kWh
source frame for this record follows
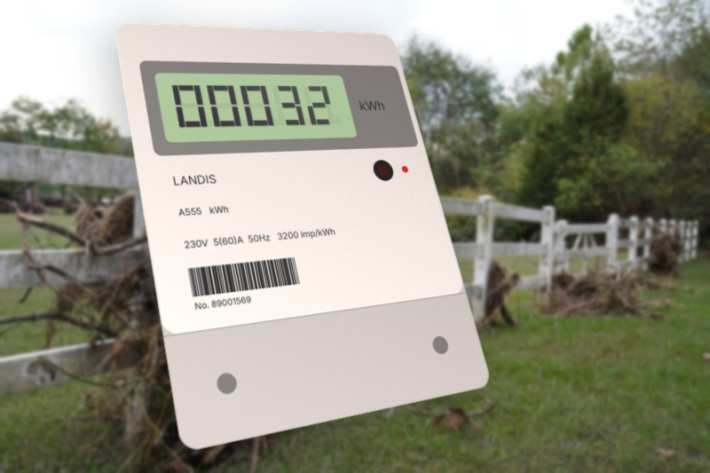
32; kWh
